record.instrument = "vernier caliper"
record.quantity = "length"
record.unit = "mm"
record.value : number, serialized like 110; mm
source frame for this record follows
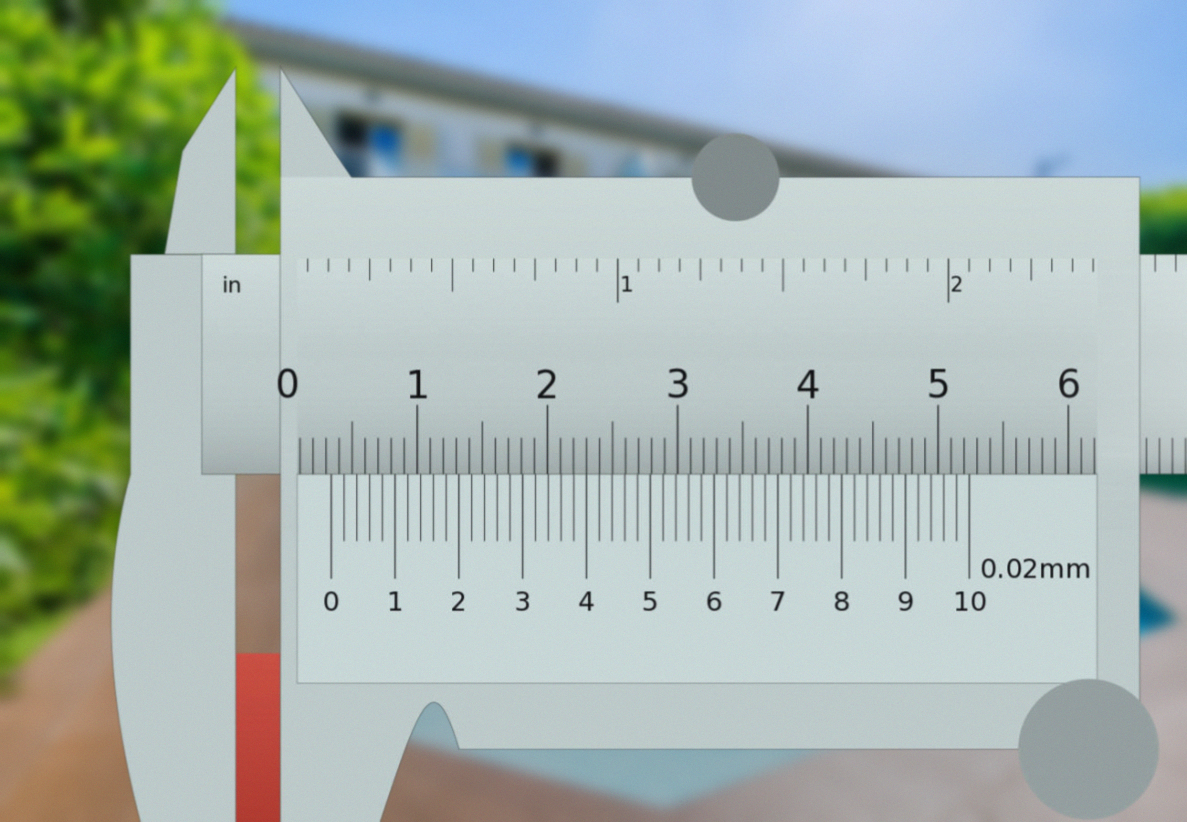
3.4; mm
